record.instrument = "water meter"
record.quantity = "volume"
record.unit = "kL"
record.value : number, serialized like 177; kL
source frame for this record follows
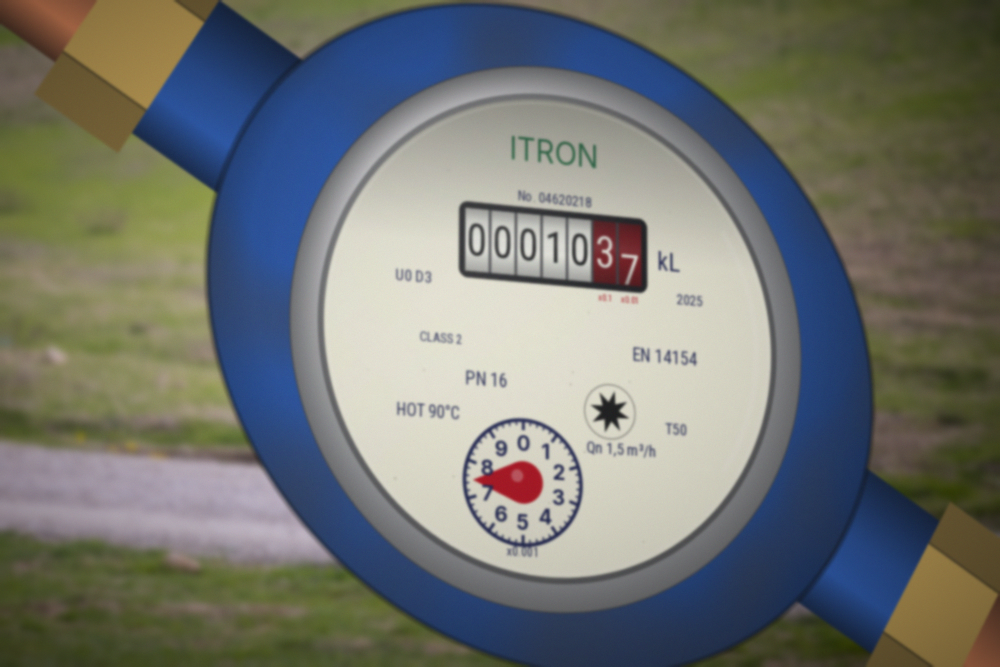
10.367; kL
